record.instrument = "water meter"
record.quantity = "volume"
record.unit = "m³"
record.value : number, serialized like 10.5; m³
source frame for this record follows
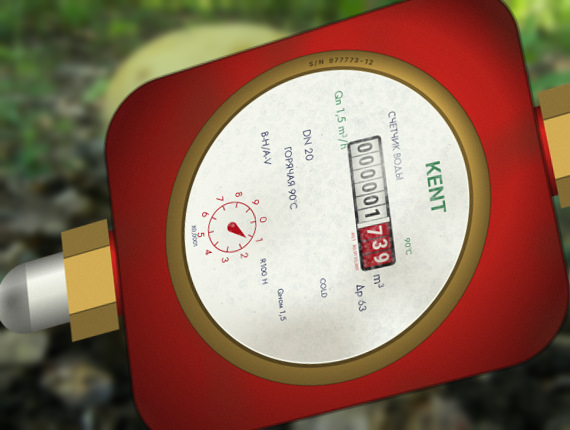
1.7391; m³
